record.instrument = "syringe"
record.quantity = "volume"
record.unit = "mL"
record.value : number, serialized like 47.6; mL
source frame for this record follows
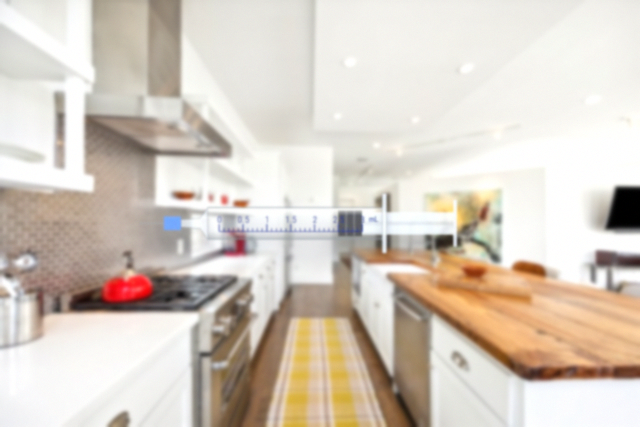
2.5; mL
